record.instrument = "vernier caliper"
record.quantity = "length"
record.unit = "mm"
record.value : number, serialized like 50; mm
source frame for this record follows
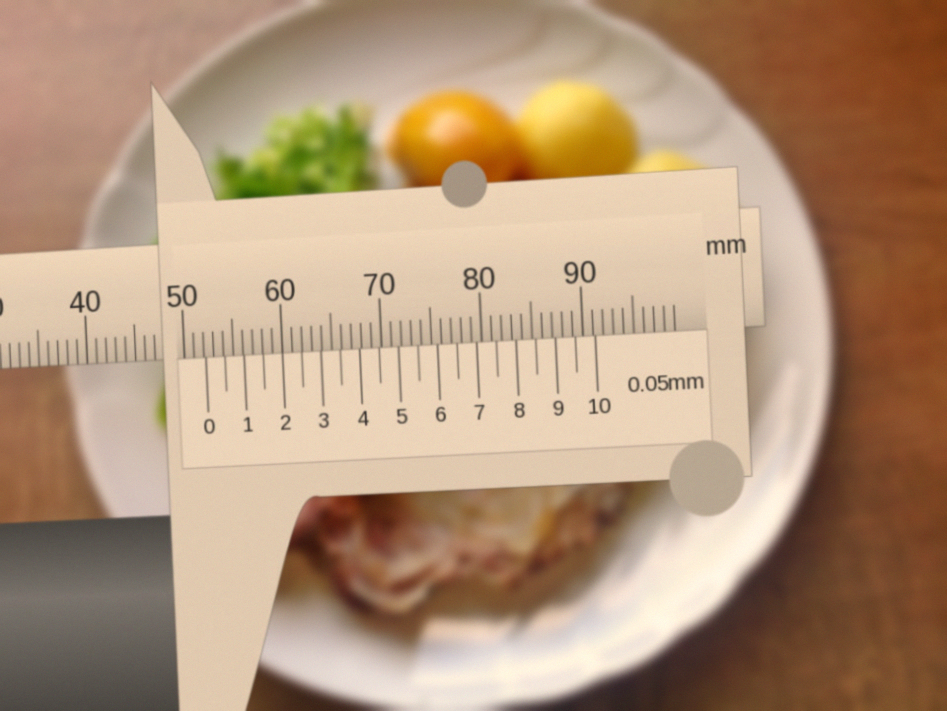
52.2; mm
